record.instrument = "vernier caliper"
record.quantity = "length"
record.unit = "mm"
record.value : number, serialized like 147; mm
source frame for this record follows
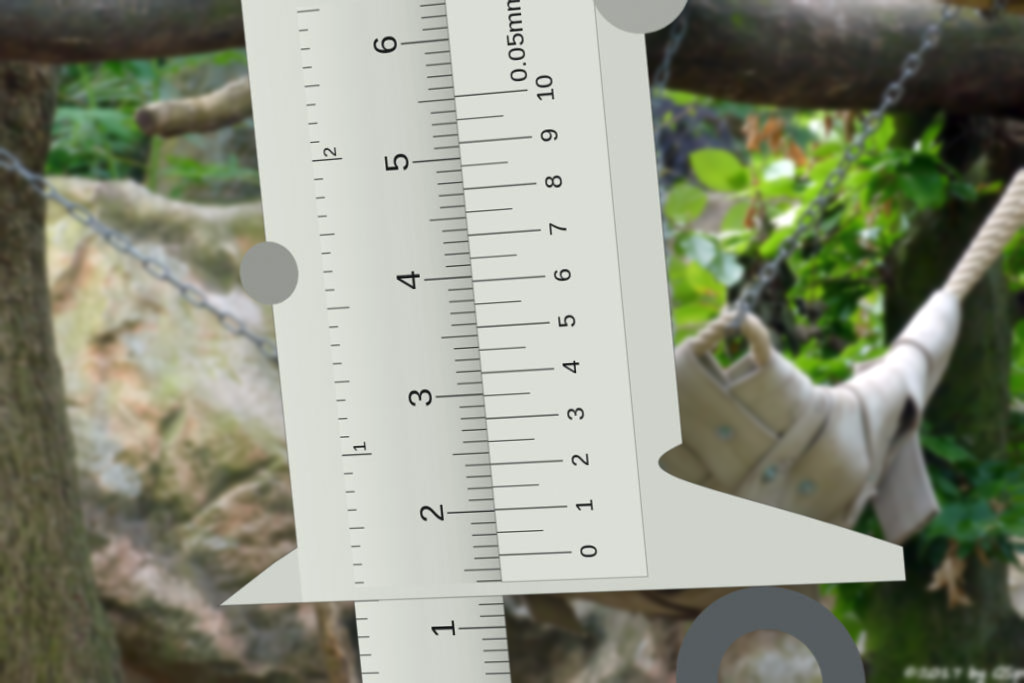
16.2; mm
